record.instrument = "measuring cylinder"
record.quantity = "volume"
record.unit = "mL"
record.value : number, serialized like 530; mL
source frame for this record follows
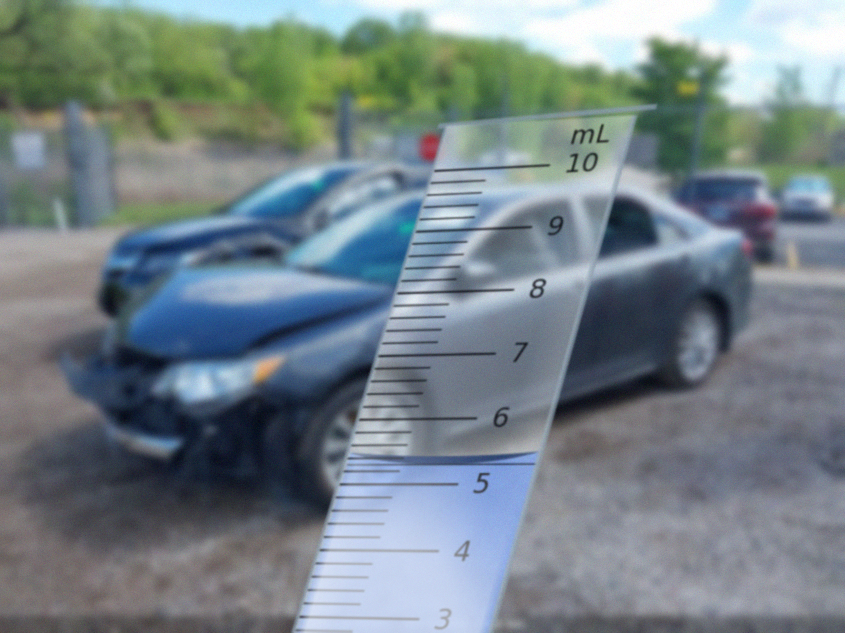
5.3; mL
